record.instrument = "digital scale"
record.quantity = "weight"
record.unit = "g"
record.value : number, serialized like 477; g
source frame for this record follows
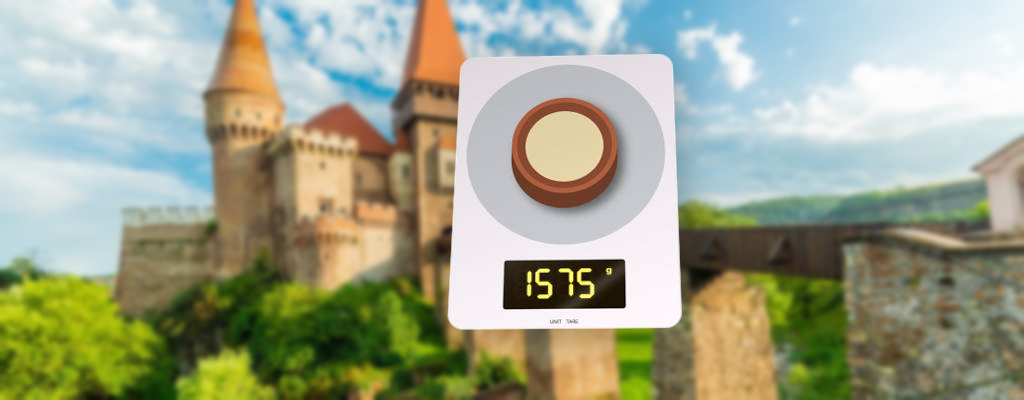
1575; g
